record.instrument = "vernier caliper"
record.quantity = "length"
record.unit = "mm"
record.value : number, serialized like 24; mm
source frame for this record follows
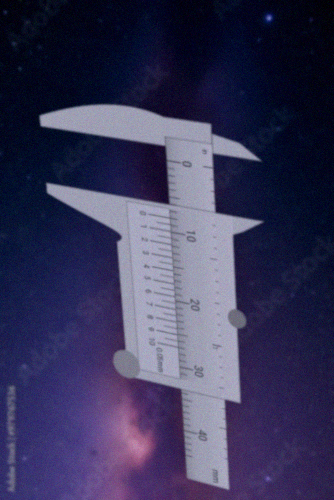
8.0; mm
